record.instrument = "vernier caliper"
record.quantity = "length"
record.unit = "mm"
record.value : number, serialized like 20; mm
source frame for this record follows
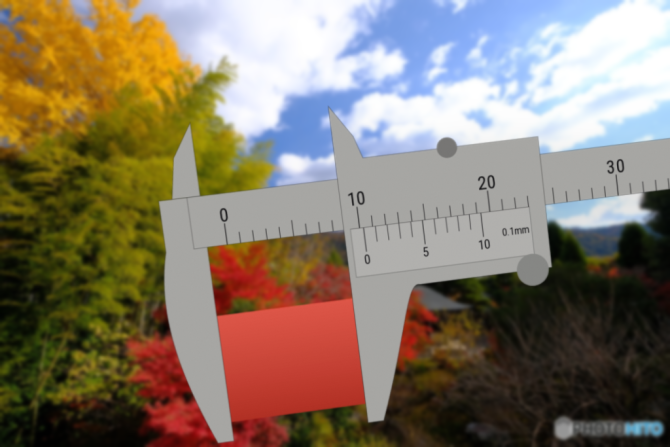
10.3; mm
